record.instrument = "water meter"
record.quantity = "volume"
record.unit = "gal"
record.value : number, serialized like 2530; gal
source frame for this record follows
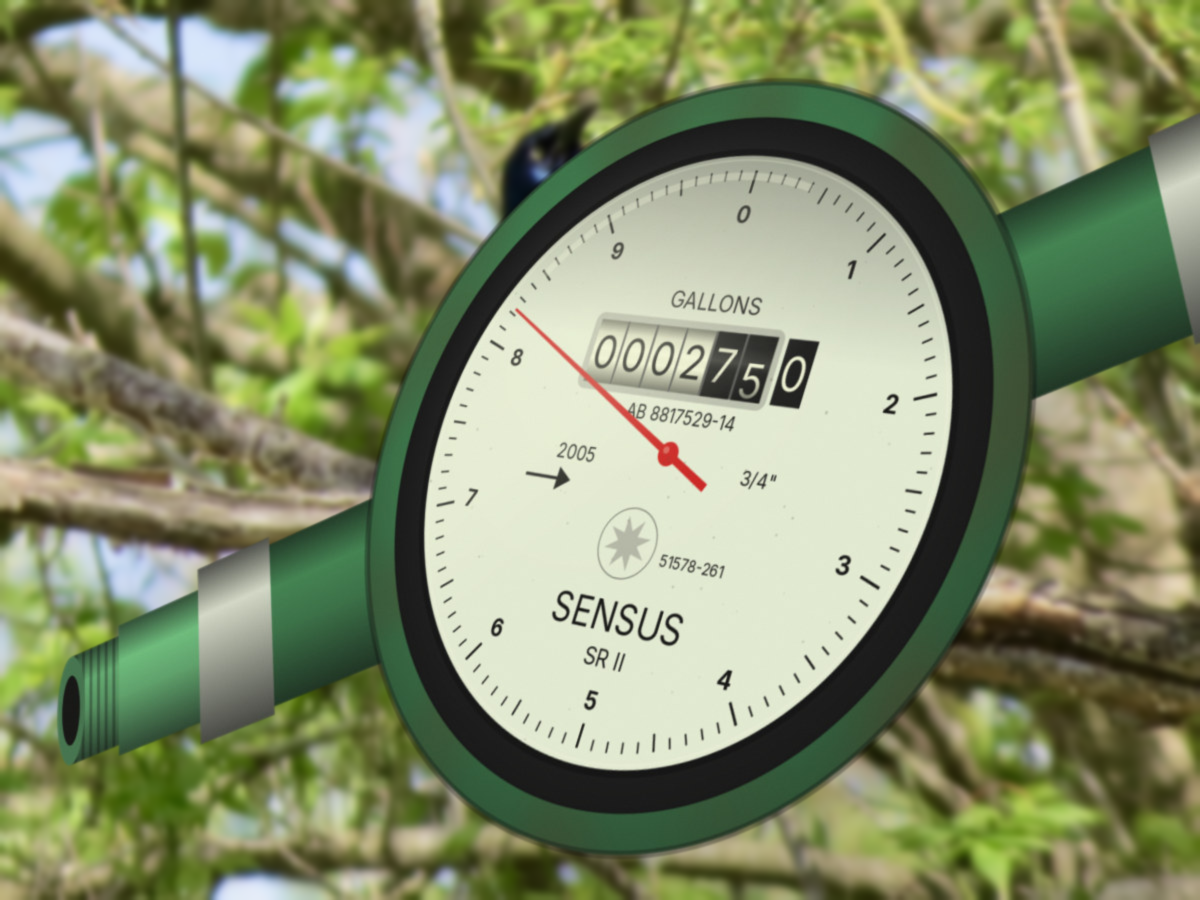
2748.2; gal
